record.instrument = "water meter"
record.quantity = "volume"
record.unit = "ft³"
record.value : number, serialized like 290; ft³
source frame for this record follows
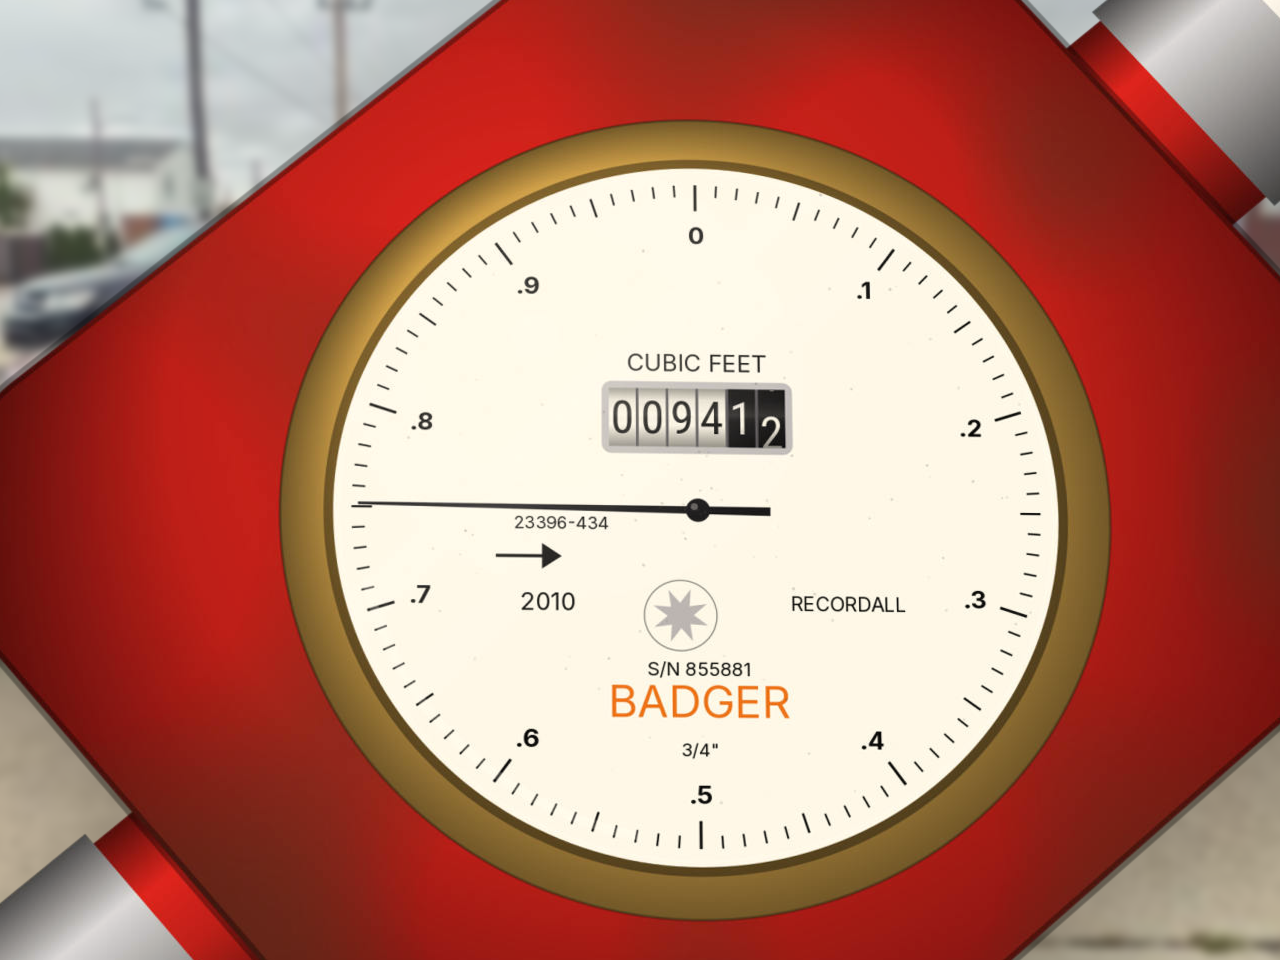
9411.75; ft³
